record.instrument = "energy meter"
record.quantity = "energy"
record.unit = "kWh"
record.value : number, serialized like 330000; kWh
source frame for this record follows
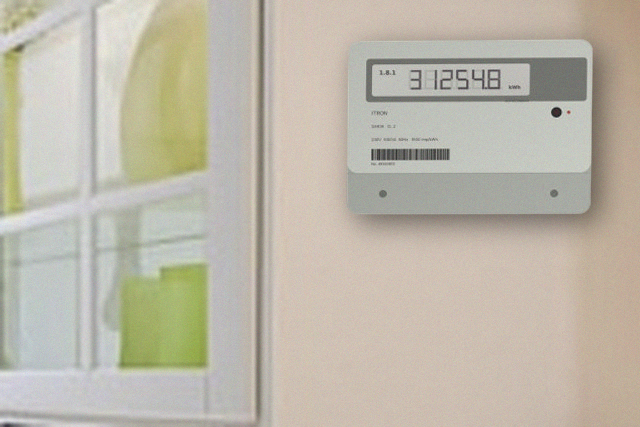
31254.8; kWh
